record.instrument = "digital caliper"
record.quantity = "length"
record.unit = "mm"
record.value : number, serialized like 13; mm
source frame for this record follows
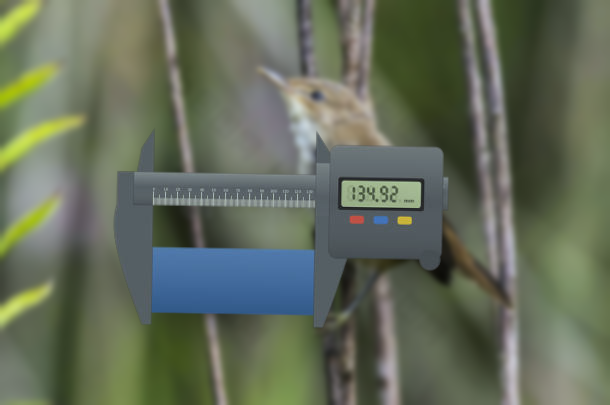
134.92; mm
